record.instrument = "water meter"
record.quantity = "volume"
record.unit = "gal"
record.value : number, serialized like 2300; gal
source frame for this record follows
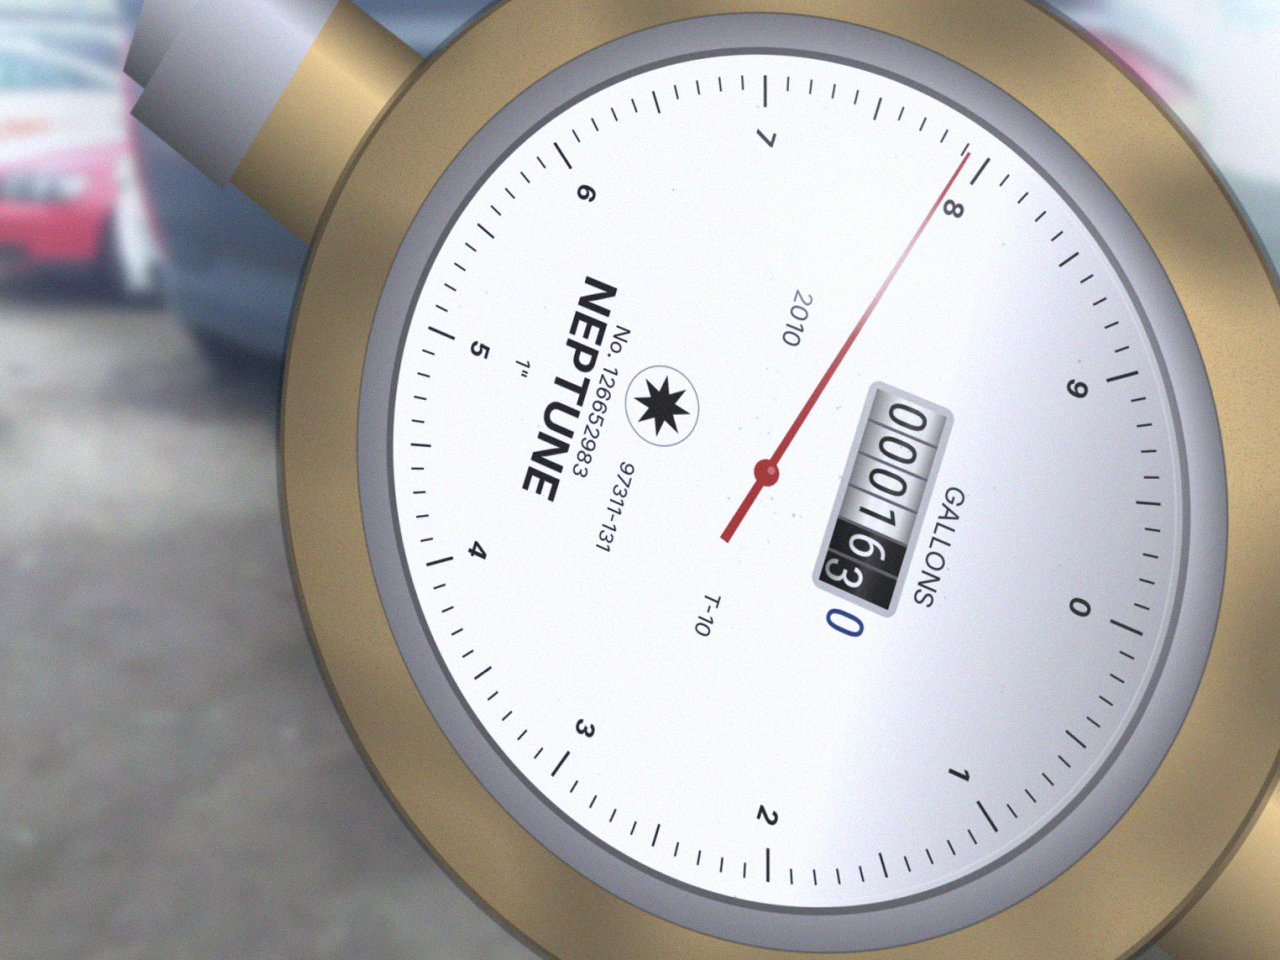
1627.9; gal
